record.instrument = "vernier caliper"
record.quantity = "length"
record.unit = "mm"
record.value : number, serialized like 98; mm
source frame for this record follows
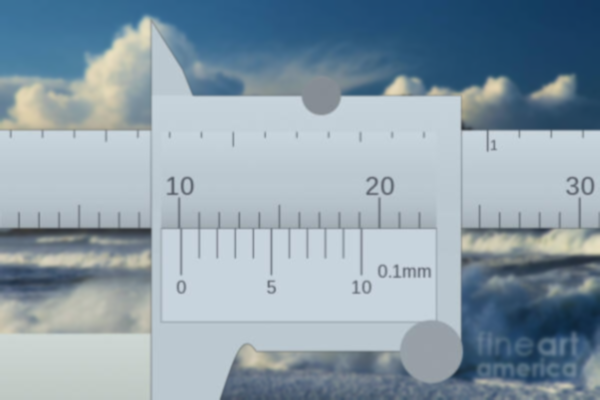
10.1; mm
